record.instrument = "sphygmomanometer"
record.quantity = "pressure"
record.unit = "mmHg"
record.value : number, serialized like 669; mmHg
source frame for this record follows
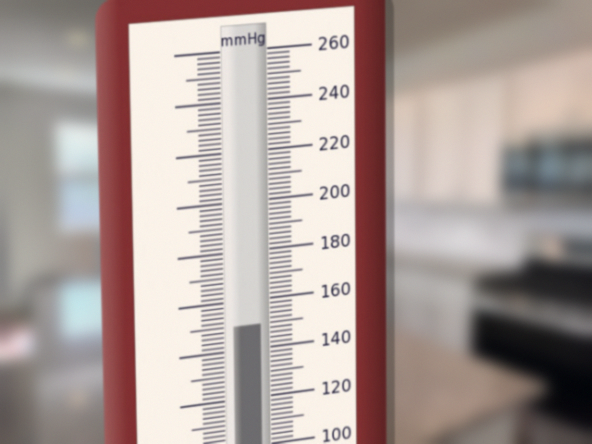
150; mmHg
